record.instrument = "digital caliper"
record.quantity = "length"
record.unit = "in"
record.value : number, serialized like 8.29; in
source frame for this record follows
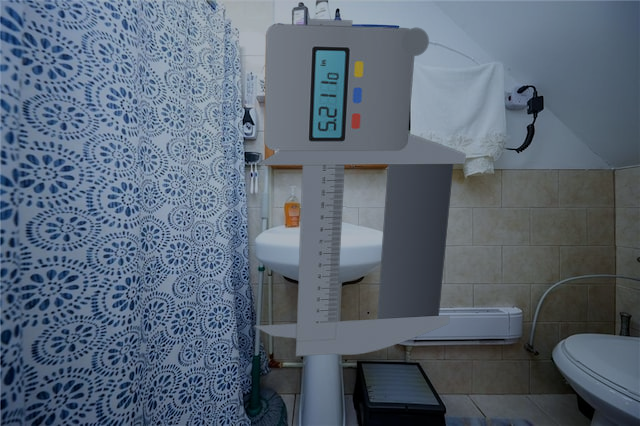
5.2110; in
